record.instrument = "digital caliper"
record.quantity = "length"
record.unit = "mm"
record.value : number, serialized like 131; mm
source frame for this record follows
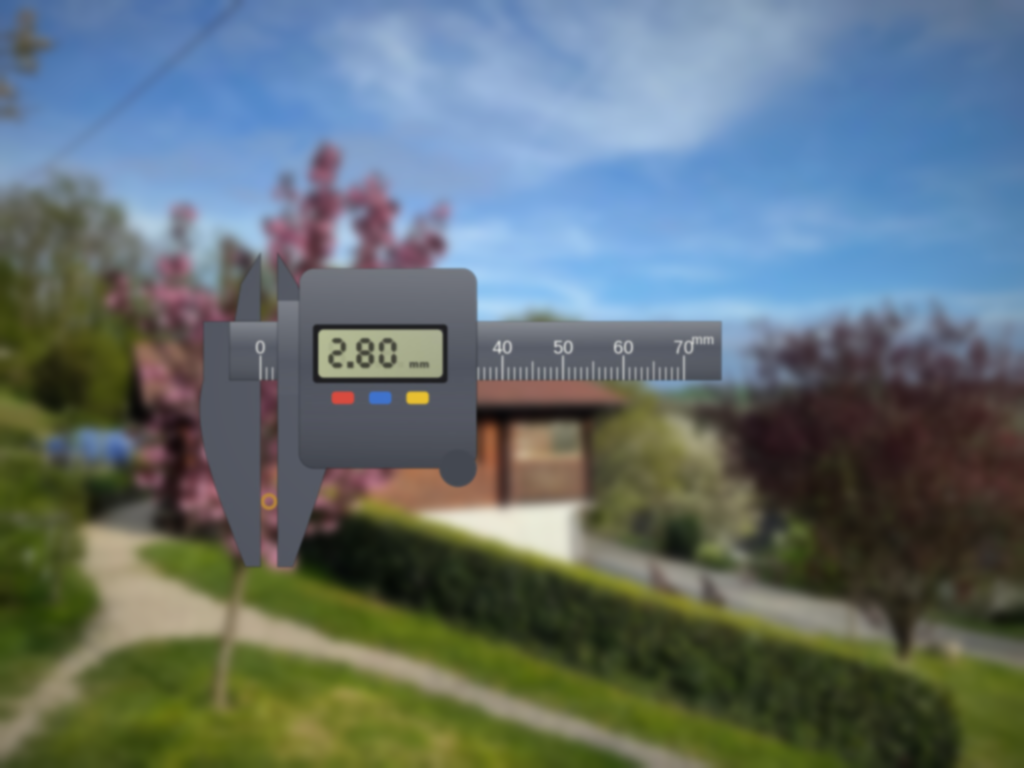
2.80; mm
